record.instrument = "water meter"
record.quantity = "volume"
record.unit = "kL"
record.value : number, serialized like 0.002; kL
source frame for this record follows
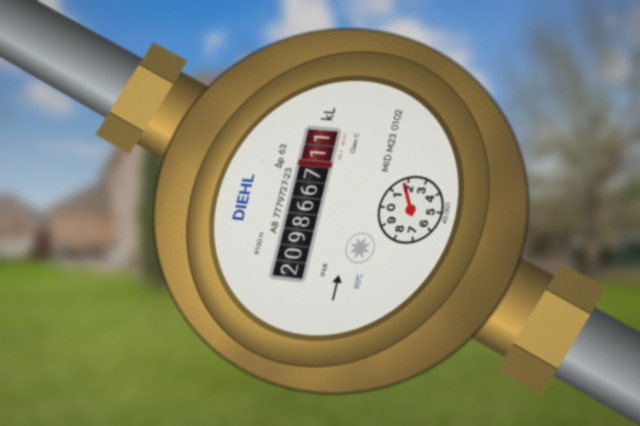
2098667.111; kL
